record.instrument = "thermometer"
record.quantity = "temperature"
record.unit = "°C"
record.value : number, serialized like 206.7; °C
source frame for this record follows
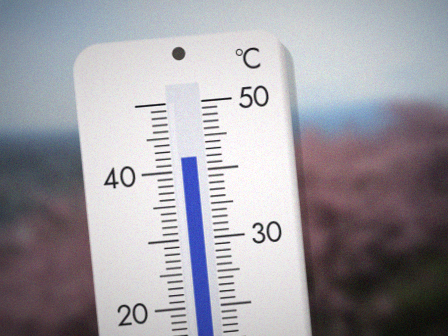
42; °C
